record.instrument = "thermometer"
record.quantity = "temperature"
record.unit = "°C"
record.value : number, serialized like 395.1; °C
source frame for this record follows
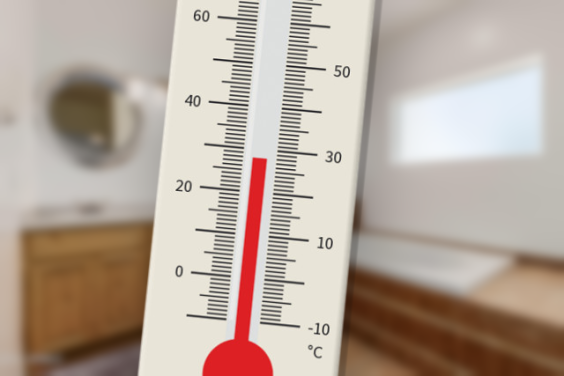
28; °C
